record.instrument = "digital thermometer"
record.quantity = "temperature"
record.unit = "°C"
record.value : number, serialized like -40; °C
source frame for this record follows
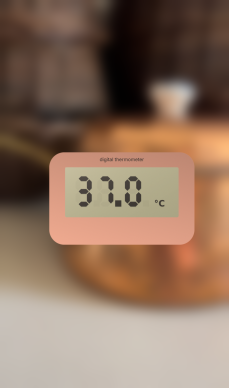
37.0; °C
